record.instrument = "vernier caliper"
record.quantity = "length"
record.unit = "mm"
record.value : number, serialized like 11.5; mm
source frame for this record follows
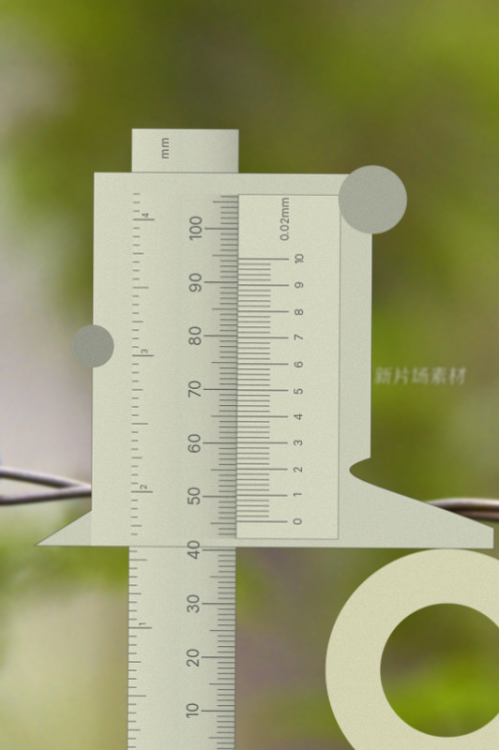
45.4; mm
